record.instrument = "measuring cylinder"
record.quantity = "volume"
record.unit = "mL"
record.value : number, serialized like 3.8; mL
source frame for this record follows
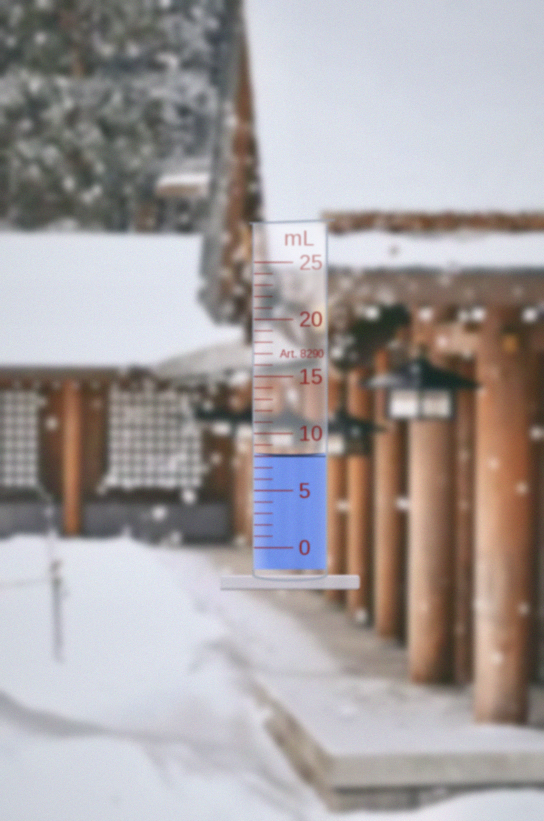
8; mL
